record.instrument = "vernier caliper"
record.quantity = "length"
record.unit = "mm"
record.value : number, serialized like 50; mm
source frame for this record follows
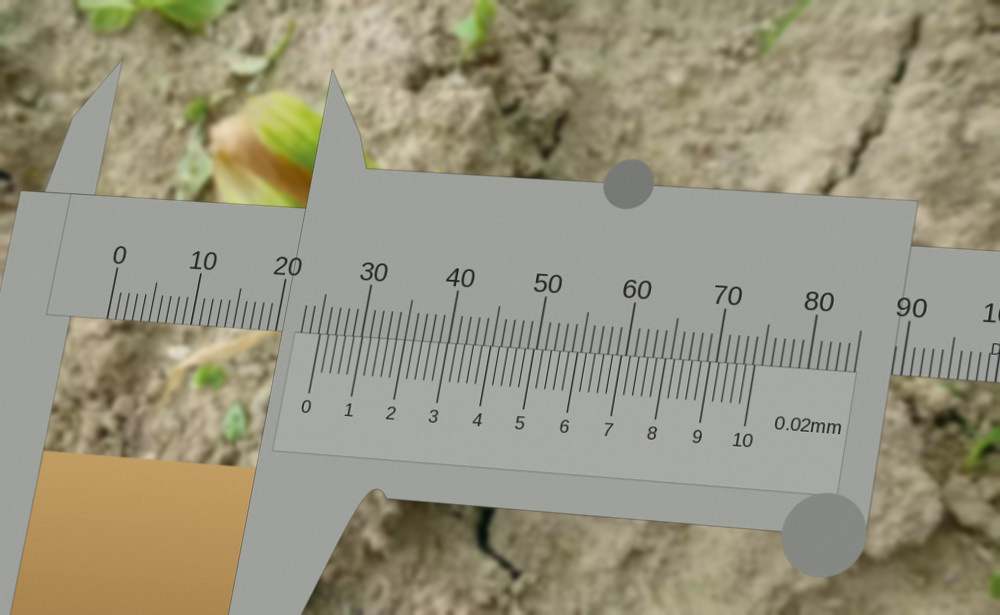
25.2; mm
